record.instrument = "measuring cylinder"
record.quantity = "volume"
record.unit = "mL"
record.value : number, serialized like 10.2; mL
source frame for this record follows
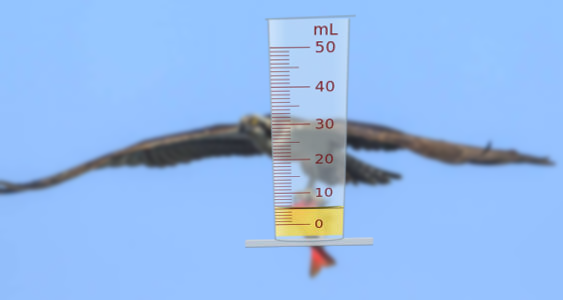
5; mL
